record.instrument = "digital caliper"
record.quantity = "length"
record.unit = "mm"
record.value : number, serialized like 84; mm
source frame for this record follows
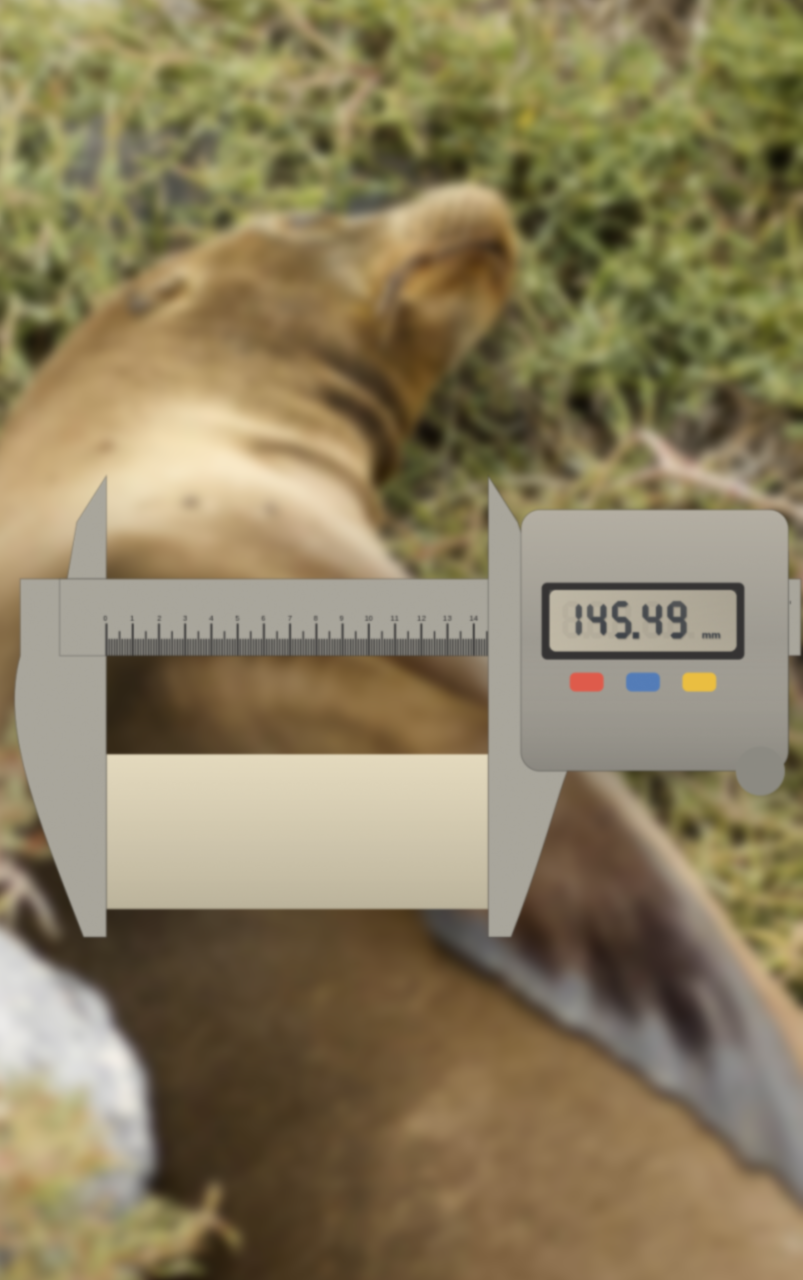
145.49; mm
